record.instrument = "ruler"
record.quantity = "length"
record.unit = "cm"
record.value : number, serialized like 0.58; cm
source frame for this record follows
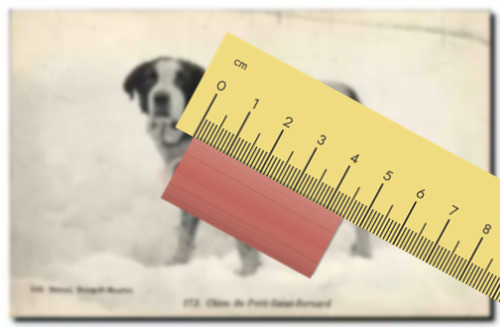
4.5; cm
